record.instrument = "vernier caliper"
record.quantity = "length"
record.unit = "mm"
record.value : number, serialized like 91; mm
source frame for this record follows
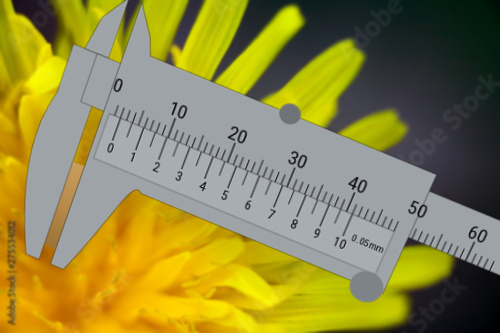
2.0; mm
